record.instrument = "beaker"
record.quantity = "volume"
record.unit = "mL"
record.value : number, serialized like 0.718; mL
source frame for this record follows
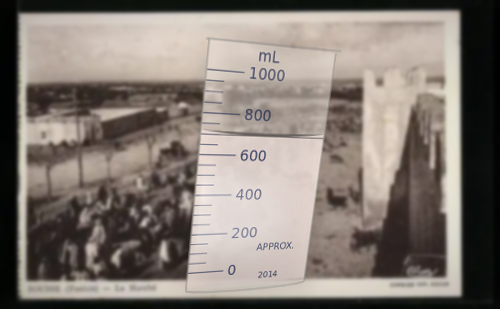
700; mL
